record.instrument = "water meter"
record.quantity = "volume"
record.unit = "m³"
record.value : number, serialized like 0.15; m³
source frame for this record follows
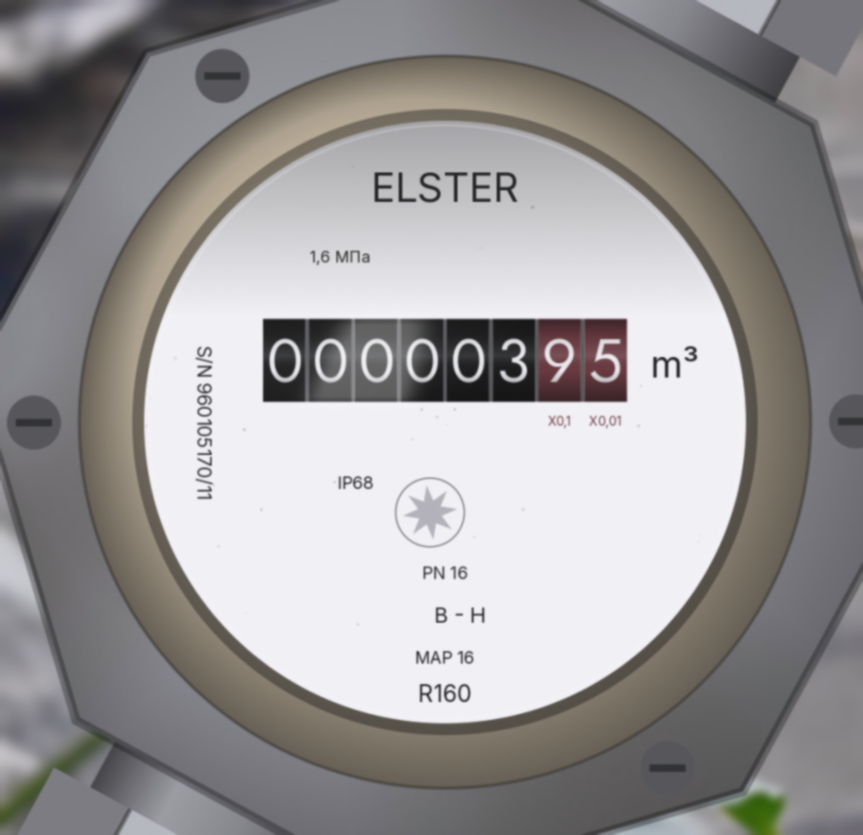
3.95; m³
